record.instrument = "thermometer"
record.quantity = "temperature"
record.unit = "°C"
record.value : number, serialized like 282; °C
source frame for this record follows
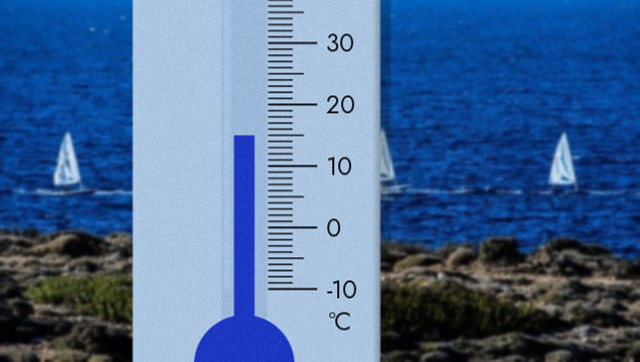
15; °C
